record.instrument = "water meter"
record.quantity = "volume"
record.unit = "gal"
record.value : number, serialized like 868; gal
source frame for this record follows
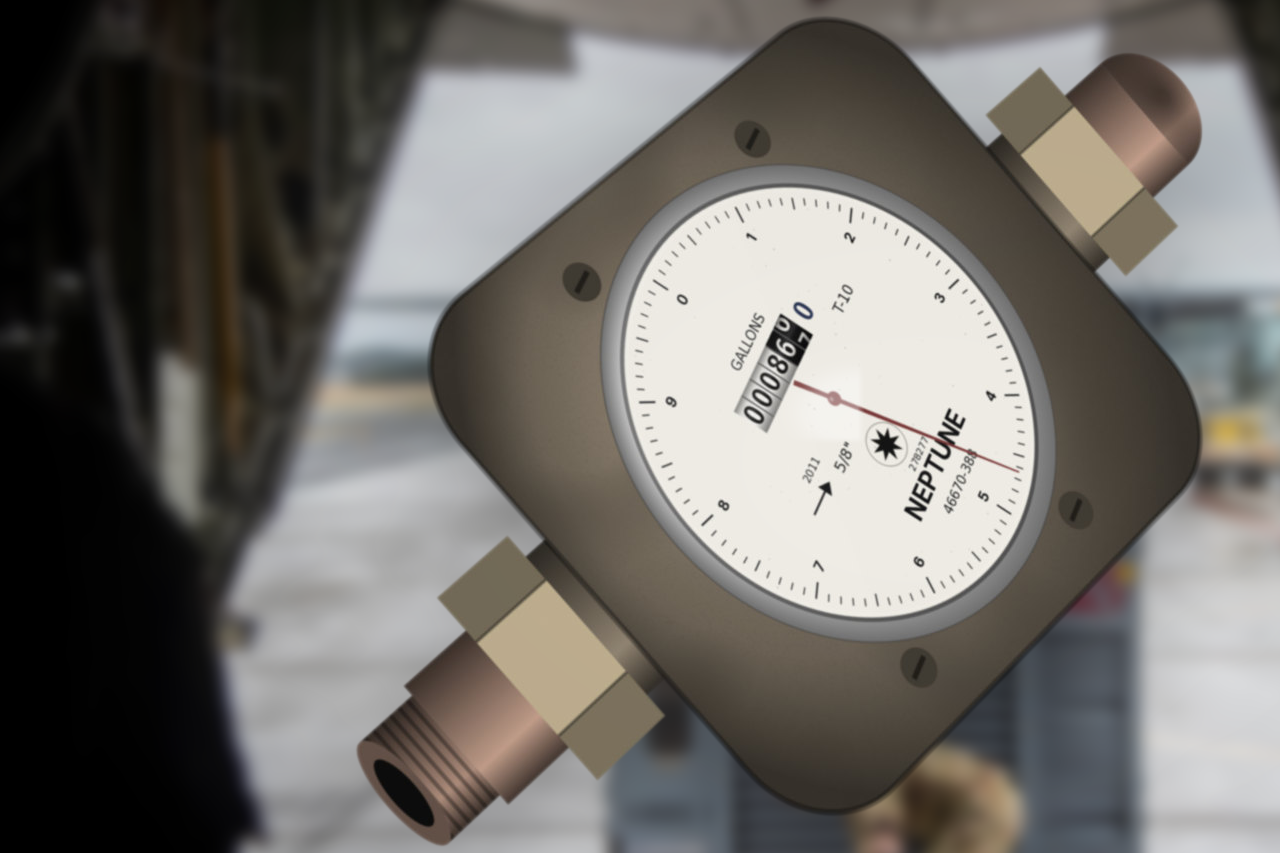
8664.6; gal
